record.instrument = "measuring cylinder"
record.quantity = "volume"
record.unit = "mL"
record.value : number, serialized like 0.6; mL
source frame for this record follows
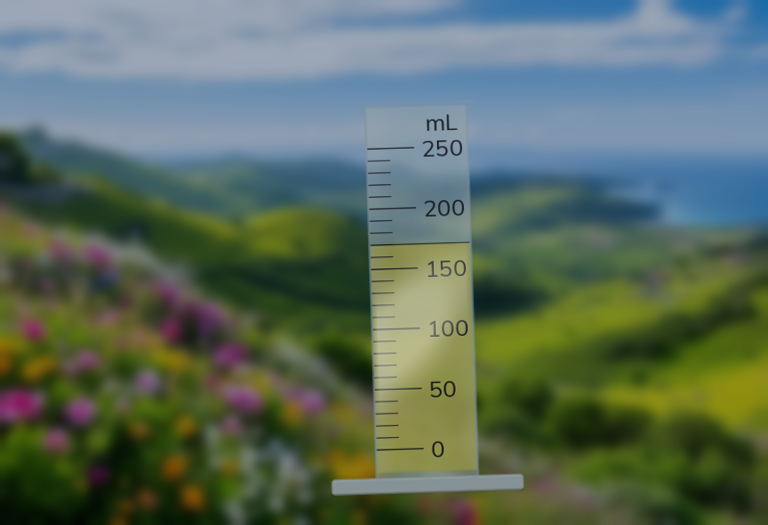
170; mL
